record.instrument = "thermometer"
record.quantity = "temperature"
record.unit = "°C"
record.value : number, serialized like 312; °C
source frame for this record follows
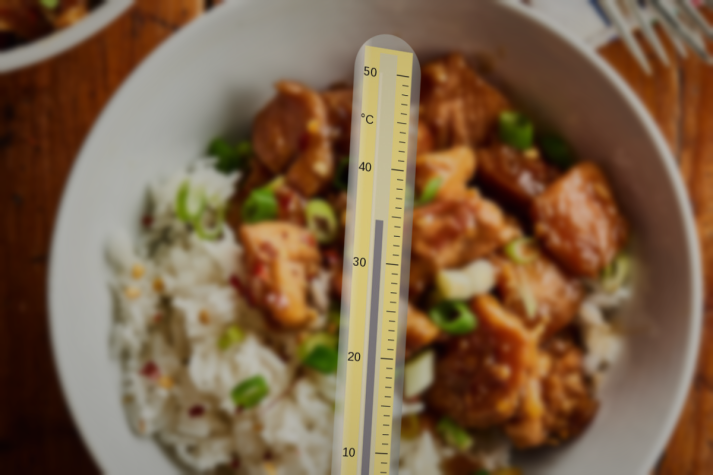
34.5; °C
